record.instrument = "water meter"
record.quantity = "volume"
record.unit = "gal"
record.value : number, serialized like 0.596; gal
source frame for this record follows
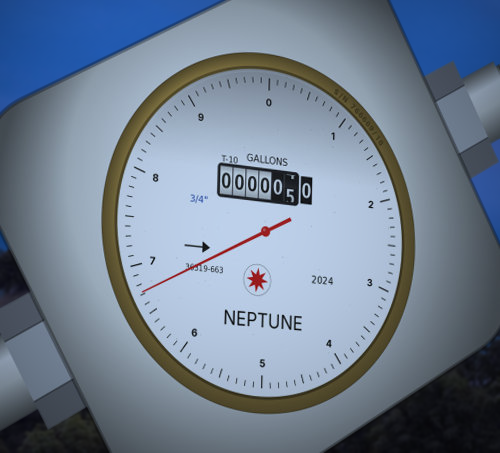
46.7; gal
